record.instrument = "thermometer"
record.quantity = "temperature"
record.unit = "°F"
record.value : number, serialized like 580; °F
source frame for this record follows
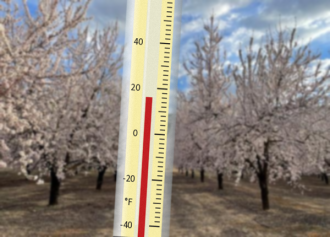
16; °F
